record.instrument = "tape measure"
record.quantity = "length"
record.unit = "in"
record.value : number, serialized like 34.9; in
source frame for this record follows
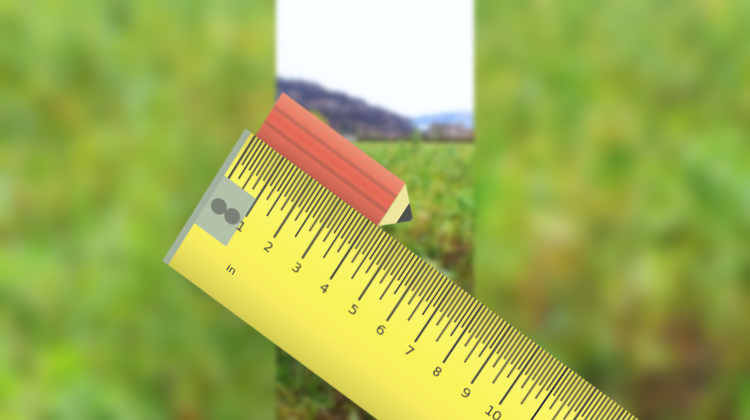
5; in
